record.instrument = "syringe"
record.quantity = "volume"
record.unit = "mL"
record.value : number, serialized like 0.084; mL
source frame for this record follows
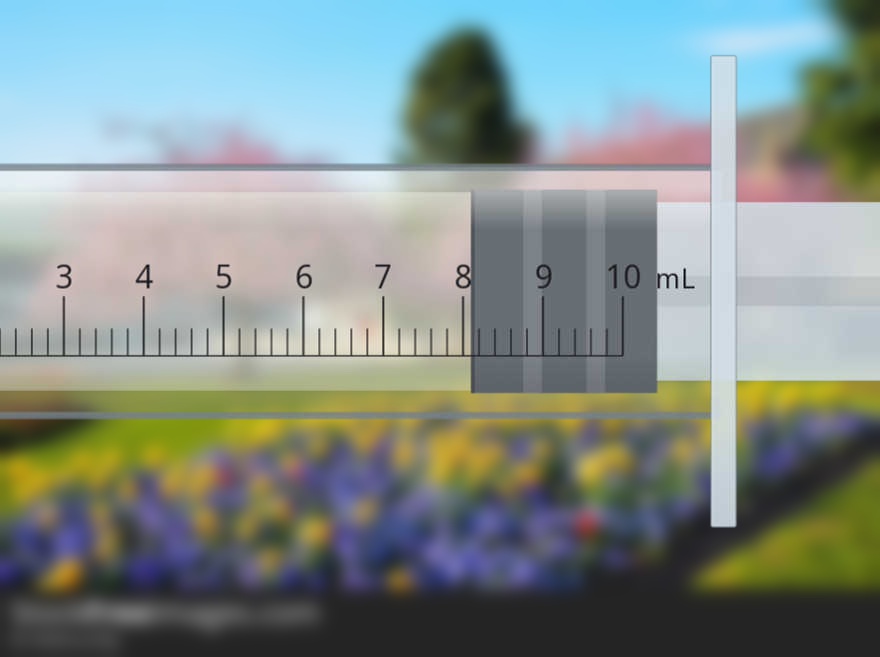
8.1; mL
